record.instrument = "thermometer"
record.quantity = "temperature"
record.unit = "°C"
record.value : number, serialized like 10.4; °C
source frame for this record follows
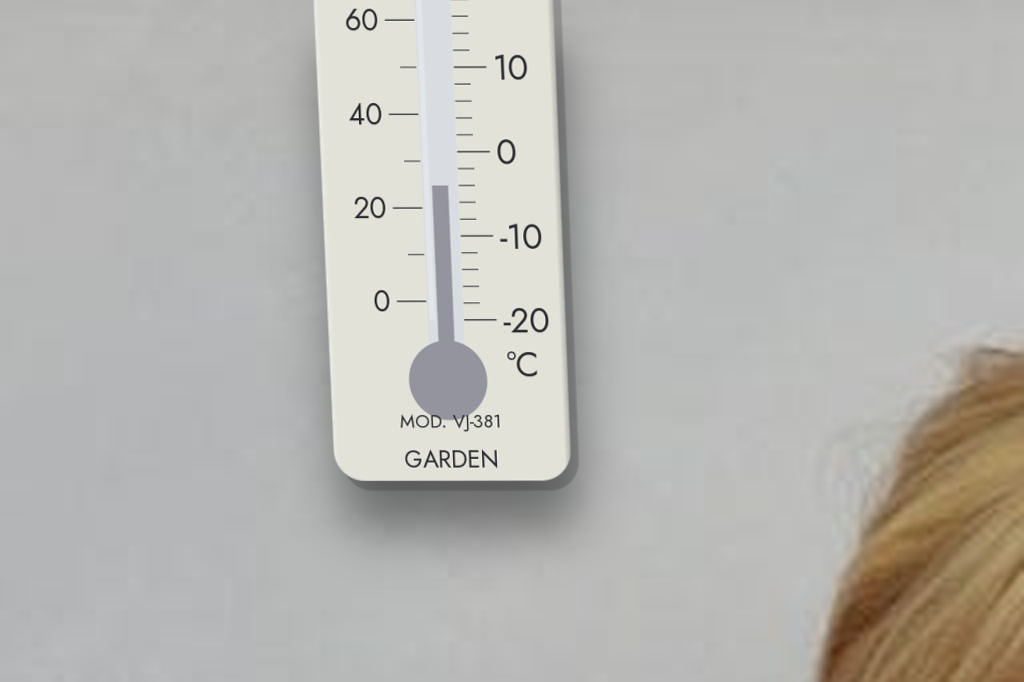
-4; °C
